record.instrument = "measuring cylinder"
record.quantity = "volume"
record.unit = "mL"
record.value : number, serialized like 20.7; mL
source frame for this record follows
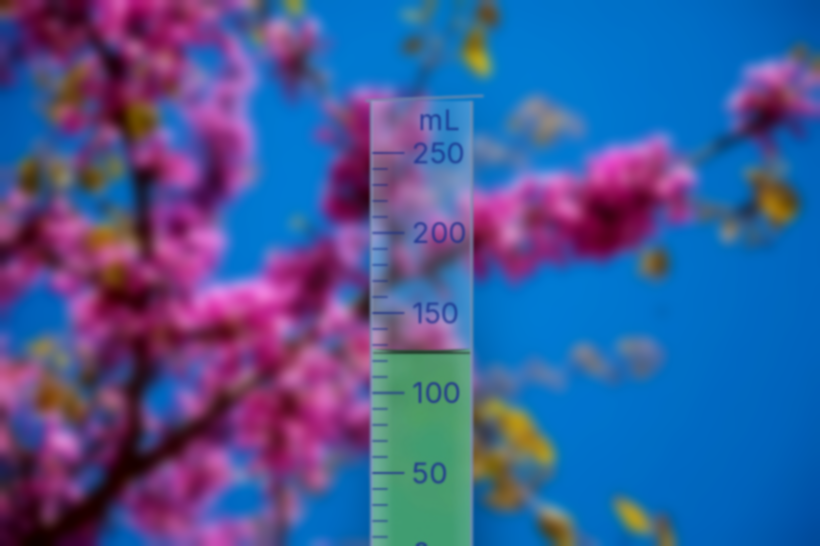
125; mL
